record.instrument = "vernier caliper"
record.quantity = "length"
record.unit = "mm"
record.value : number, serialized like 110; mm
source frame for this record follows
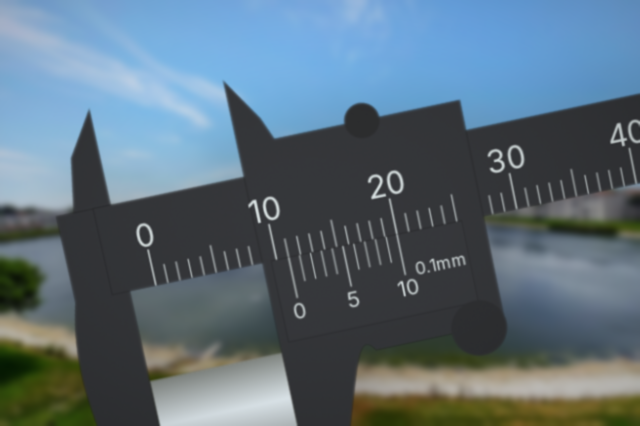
11.0; mm
